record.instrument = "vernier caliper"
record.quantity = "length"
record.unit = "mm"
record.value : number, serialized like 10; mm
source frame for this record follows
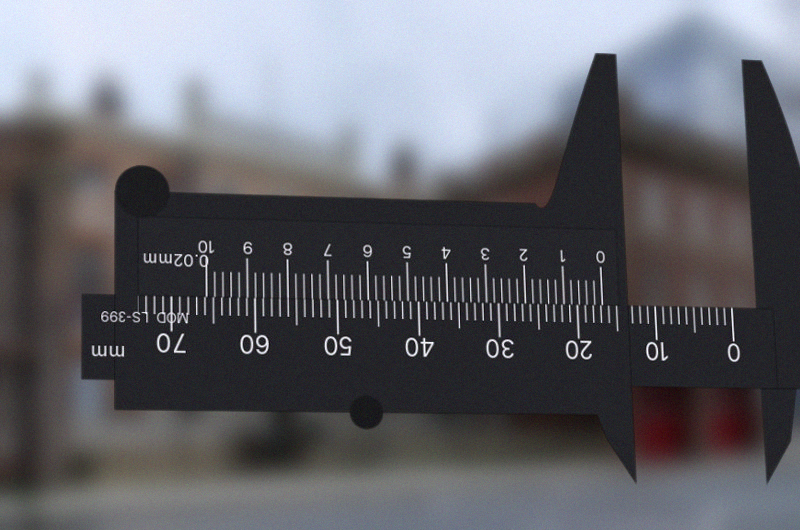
16.8; mm
